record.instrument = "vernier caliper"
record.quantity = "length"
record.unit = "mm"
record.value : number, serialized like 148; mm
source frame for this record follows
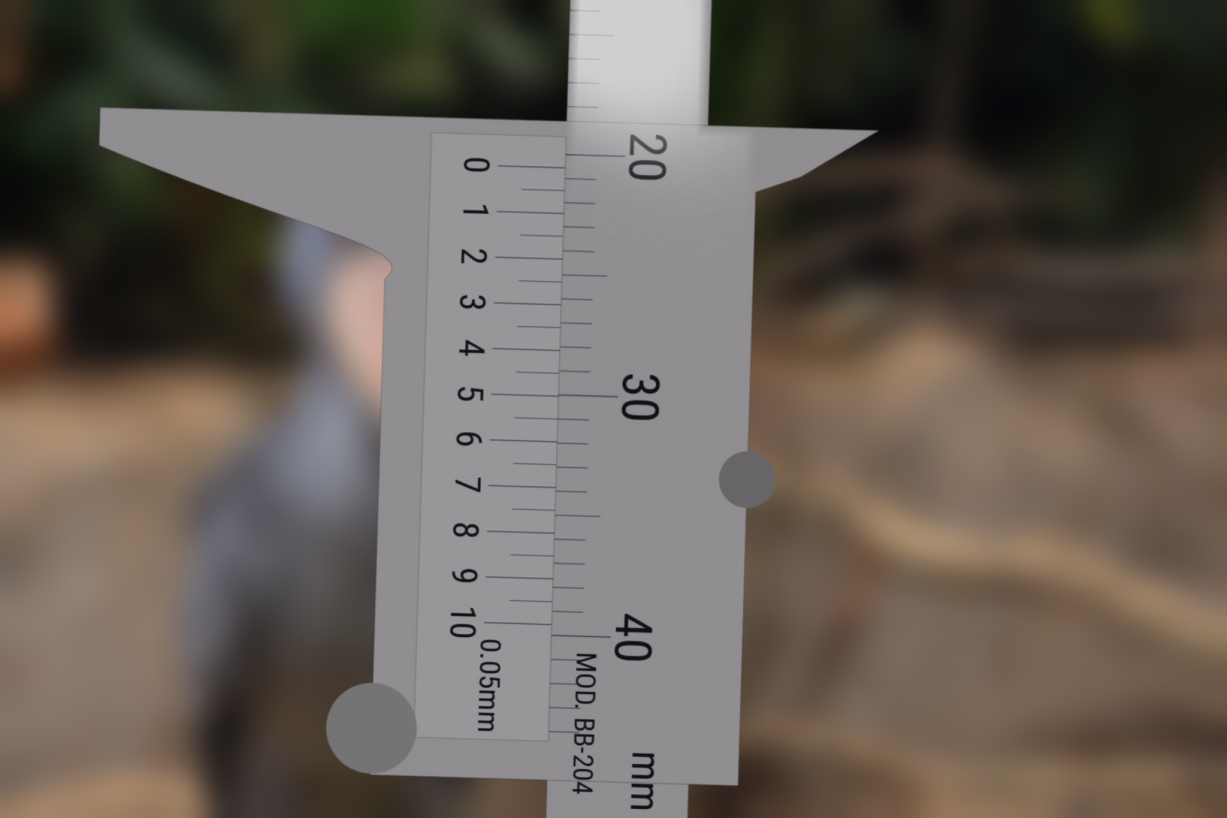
20.55; mm
